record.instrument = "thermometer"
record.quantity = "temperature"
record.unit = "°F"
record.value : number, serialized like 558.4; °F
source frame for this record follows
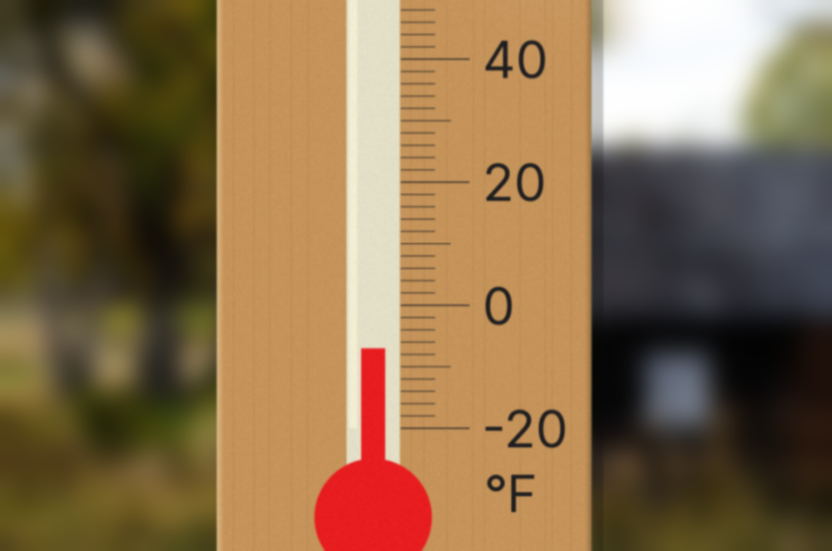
-7; °F
